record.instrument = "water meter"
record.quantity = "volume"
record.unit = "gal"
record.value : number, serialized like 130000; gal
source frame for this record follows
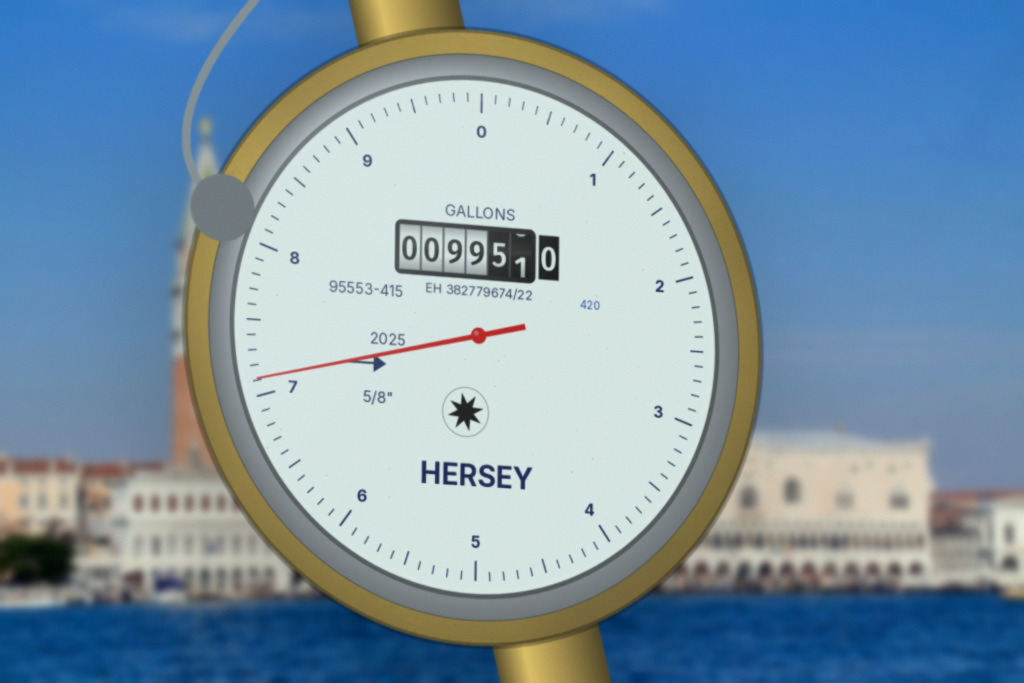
99507.1; gal
